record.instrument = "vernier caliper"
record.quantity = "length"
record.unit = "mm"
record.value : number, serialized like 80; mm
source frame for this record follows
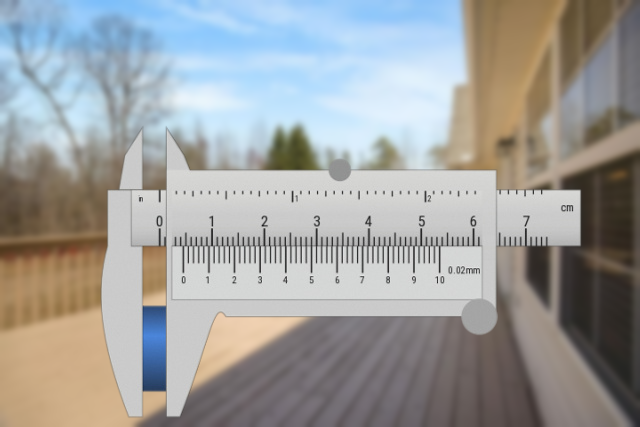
4.5; mm
